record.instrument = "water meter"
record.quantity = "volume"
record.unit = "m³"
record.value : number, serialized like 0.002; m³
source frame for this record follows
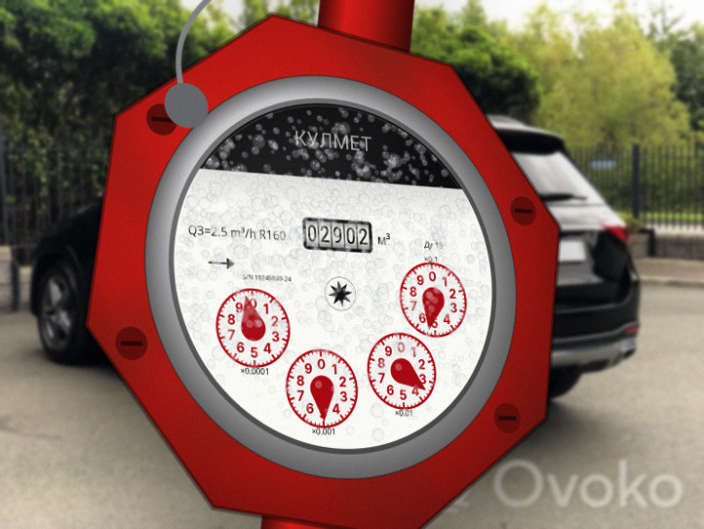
2902.5349; m³
